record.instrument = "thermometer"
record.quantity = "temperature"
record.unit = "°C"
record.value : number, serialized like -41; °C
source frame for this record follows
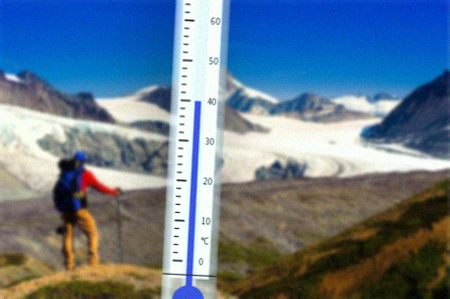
40; °C
